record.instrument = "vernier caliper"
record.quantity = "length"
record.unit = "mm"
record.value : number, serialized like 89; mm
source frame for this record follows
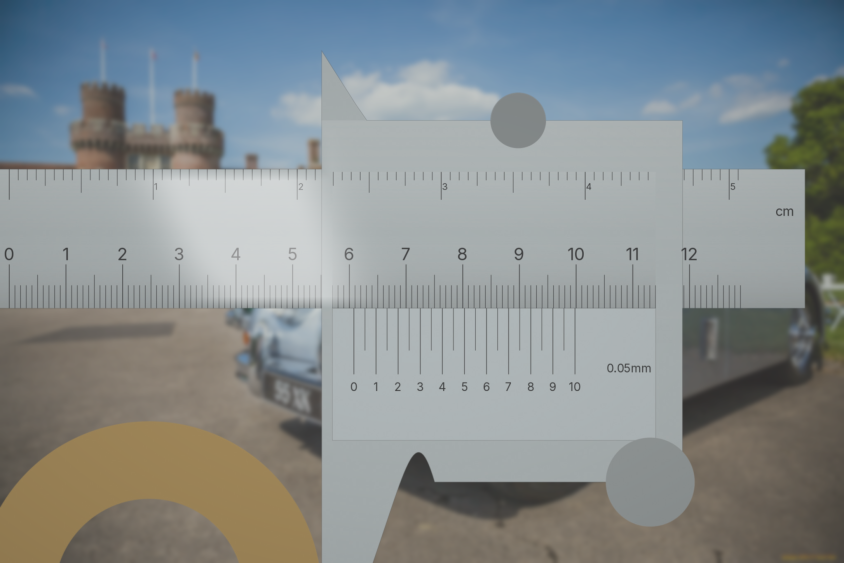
60.8; mm
